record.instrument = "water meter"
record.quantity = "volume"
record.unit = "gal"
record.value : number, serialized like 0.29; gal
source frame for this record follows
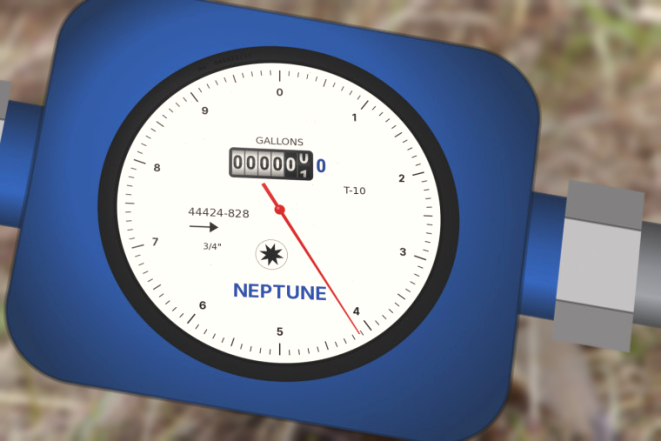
4.1; gal
